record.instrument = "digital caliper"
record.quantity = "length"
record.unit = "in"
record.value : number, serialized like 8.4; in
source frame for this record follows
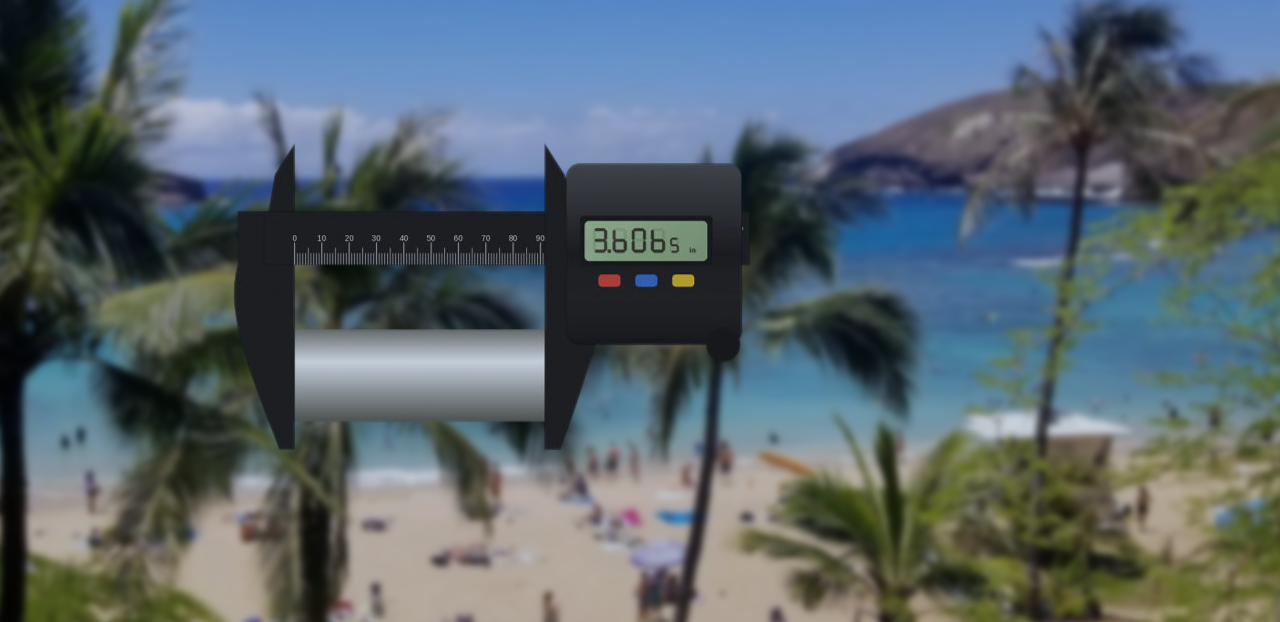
3.6065; in
